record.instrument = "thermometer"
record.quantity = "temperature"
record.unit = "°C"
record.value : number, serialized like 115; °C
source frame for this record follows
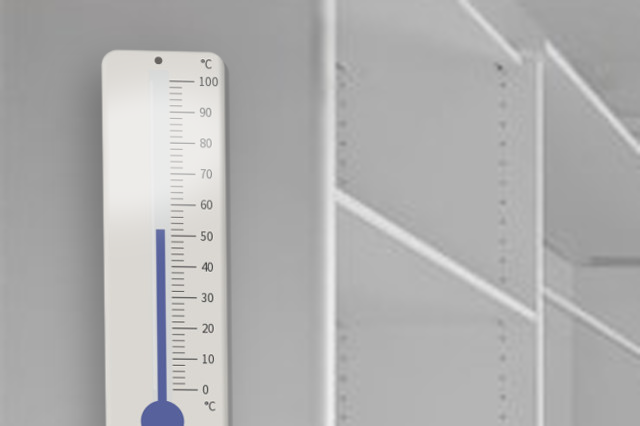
52; °C
